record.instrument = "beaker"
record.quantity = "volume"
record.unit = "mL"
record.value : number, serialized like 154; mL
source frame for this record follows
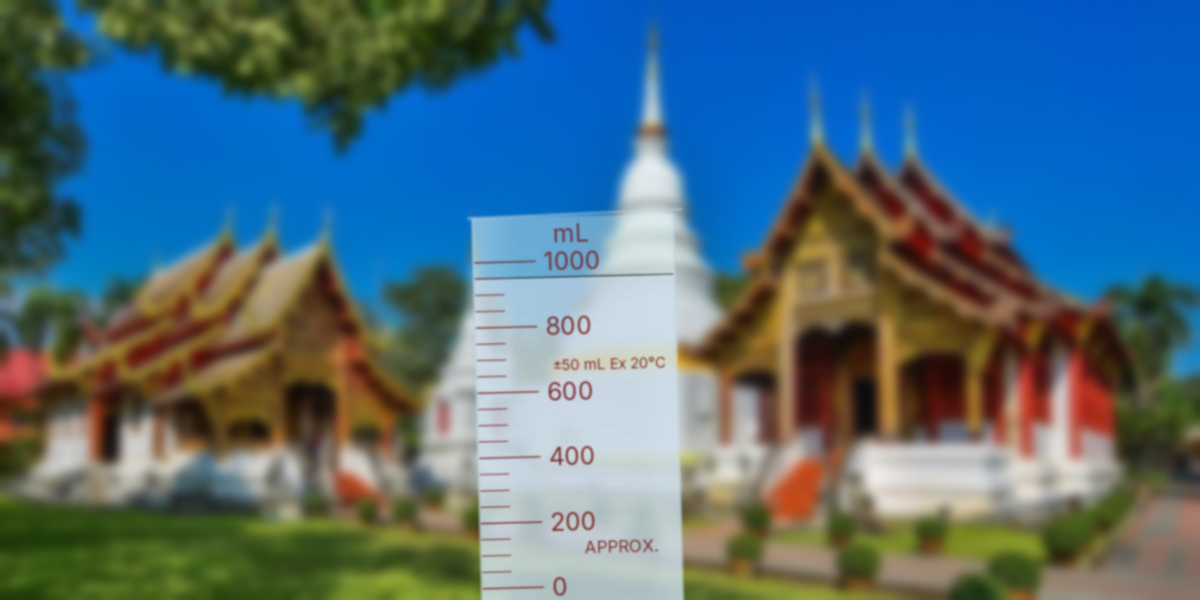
950; mL
